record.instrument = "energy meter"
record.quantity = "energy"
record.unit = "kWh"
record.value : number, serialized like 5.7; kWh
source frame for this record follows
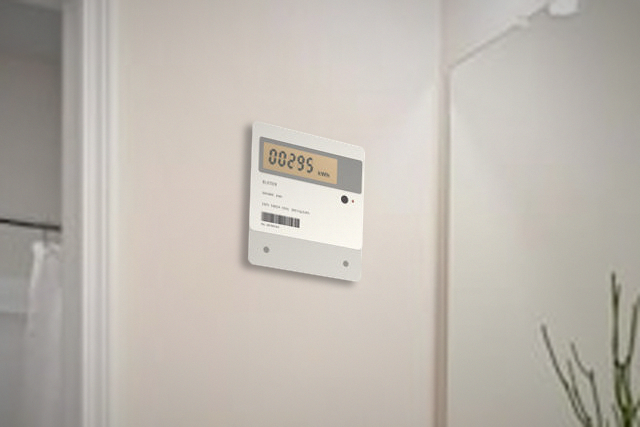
295; kWh
